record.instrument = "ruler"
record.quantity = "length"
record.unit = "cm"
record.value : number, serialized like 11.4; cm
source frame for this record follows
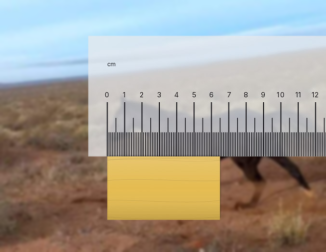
6.5; cm
